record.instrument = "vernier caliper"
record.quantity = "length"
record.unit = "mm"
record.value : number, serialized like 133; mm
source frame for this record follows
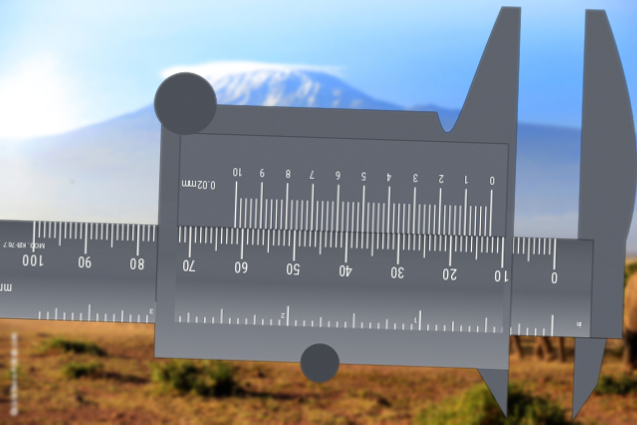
12.5; mm
